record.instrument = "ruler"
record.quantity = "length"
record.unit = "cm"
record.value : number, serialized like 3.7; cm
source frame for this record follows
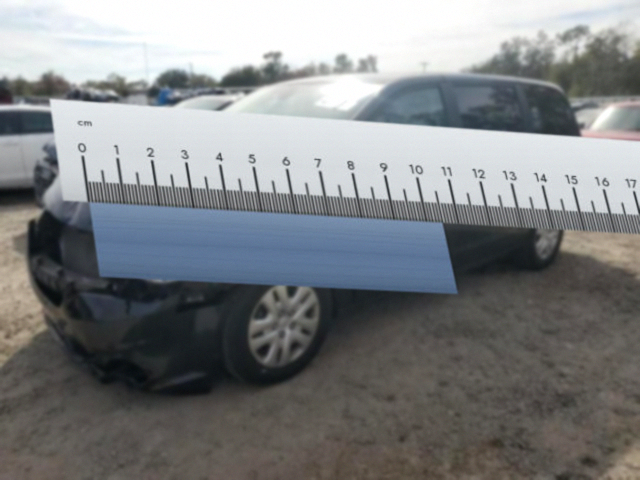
10.5; cm
